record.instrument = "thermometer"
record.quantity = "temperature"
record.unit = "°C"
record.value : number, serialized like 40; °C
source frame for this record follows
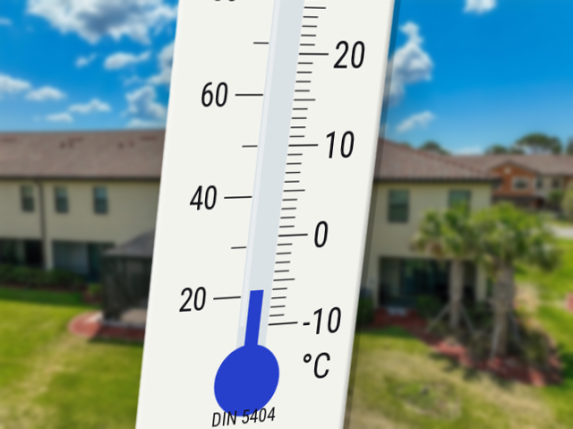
-6; °C
